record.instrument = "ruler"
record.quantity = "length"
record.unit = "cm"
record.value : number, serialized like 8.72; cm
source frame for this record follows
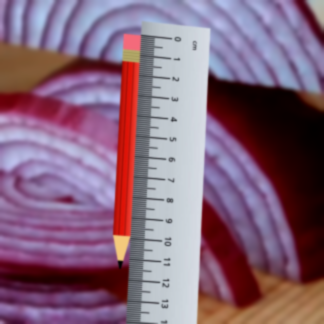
11.5; cm
